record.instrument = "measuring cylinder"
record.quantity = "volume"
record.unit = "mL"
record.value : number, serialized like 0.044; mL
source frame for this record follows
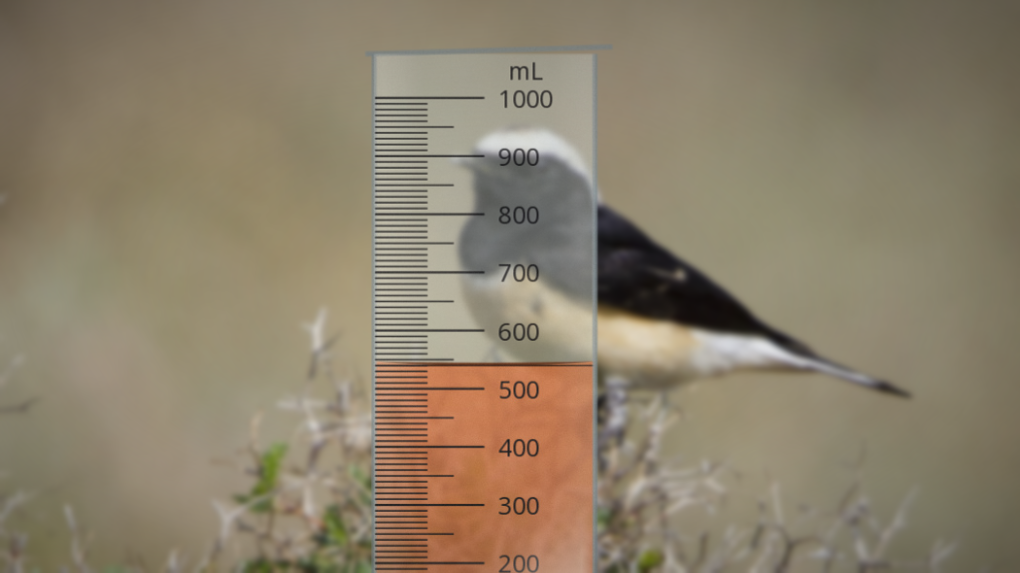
540; mL
